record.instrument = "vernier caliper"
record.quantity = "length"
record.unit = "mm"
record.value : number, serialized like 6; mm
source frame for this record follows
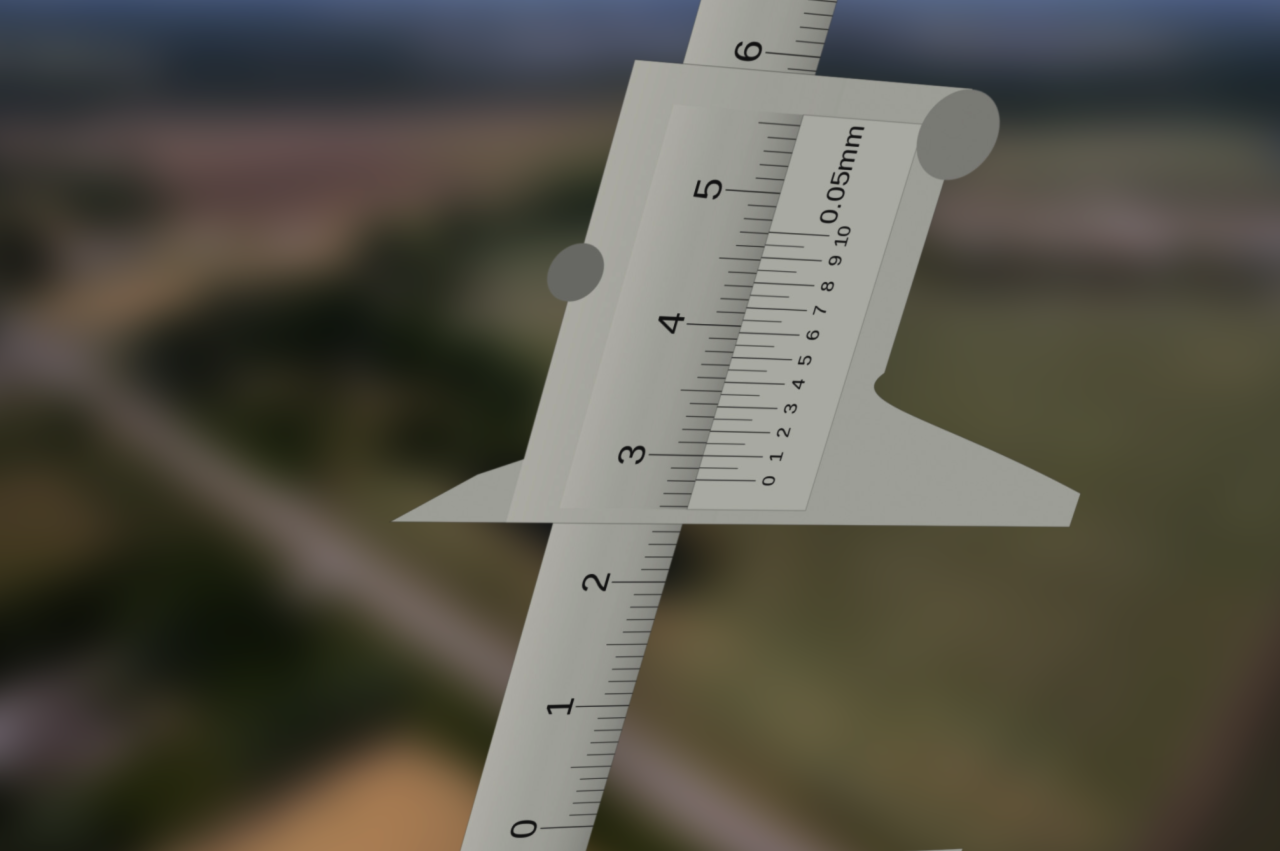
28.1; mm
